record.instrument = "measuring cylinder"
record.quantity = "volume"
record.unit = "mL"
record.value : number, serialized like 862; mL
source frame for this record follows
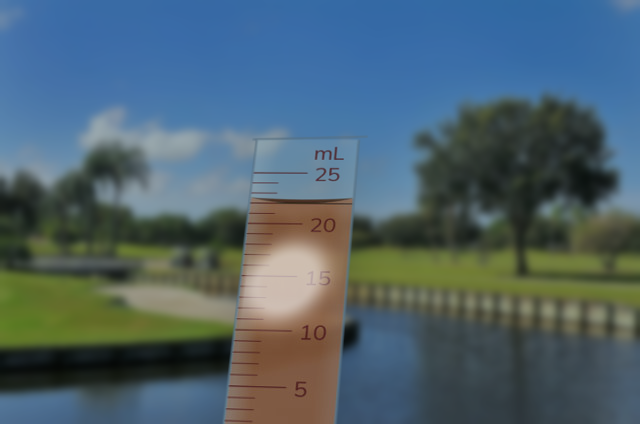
22; mL
